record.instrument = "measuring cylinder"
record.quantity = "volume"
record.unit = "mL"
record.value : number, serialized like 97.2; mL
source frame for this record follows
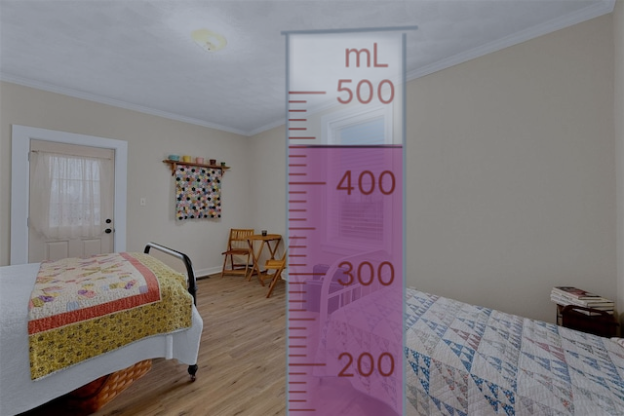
440; mL
